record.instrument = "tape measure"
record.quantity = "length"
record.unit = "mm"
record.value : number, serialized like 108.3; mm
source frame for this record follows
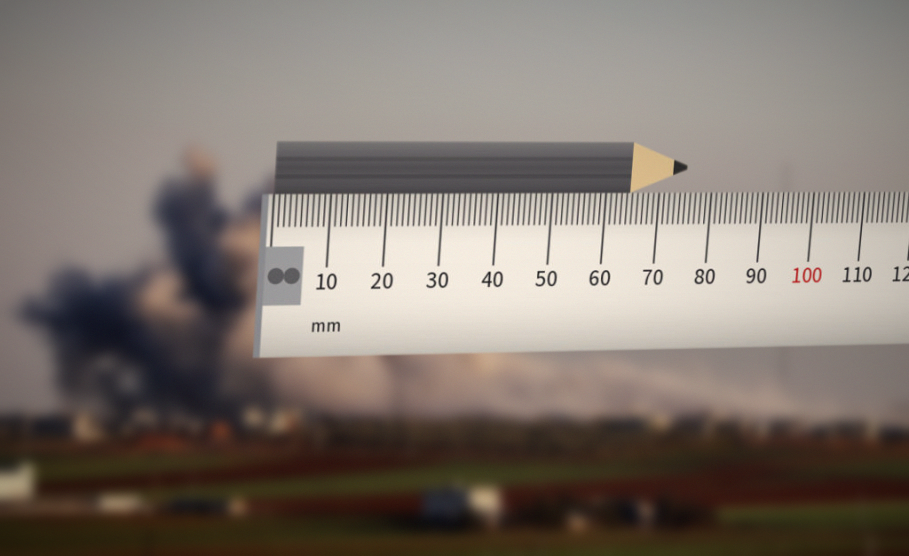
75; mm
